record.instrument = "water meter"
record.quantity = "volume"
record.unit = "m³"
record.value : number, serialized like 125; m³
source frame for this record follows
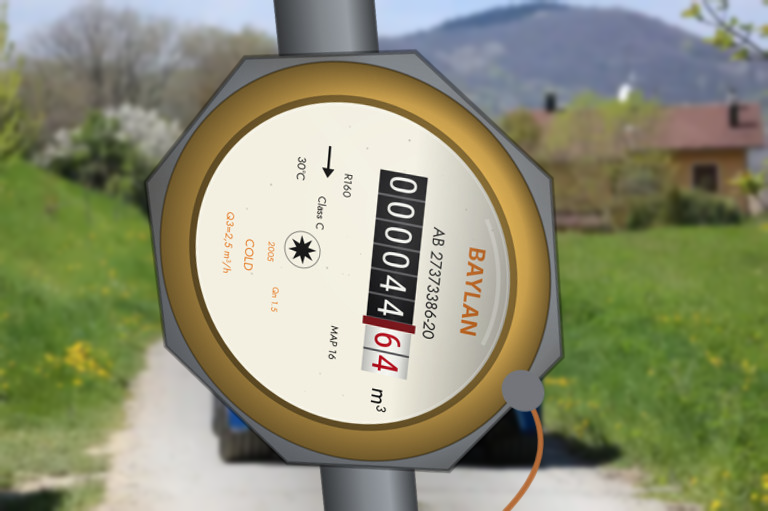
44.64; m³
